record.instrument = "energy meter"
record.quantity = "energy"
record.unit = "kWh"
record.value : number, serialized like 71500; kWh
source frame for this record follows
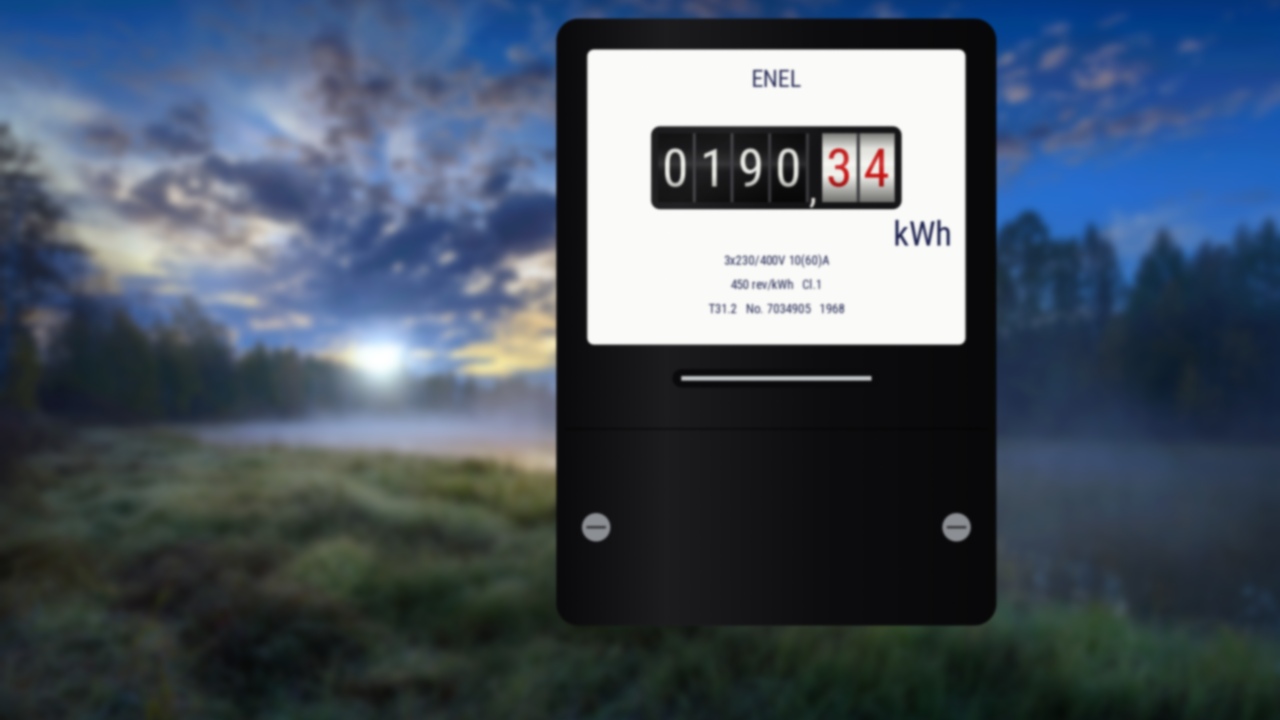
190.34; kWh
